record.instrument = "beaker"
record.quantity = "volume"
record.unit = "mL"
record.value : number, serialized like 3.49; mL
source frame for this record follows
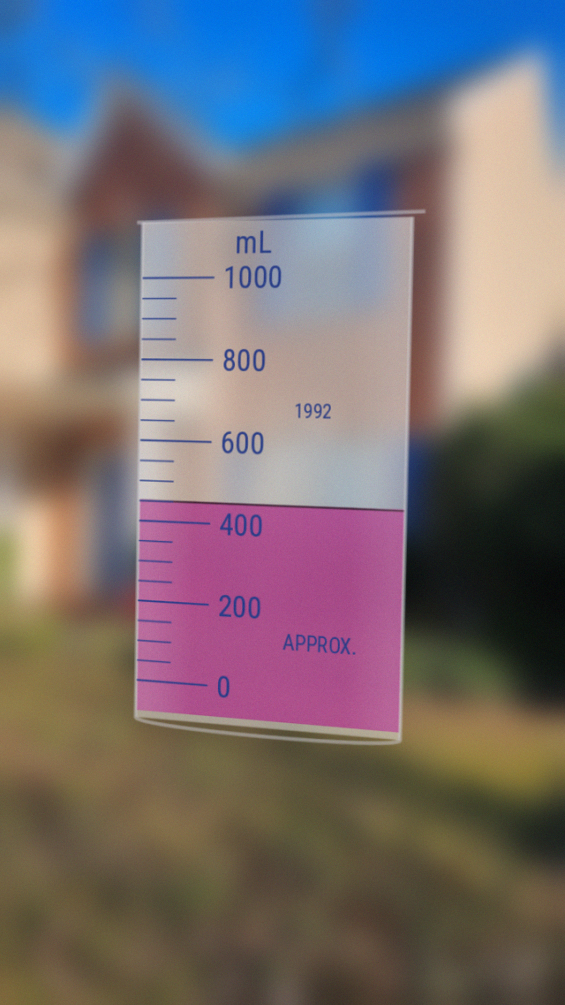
450; mL
